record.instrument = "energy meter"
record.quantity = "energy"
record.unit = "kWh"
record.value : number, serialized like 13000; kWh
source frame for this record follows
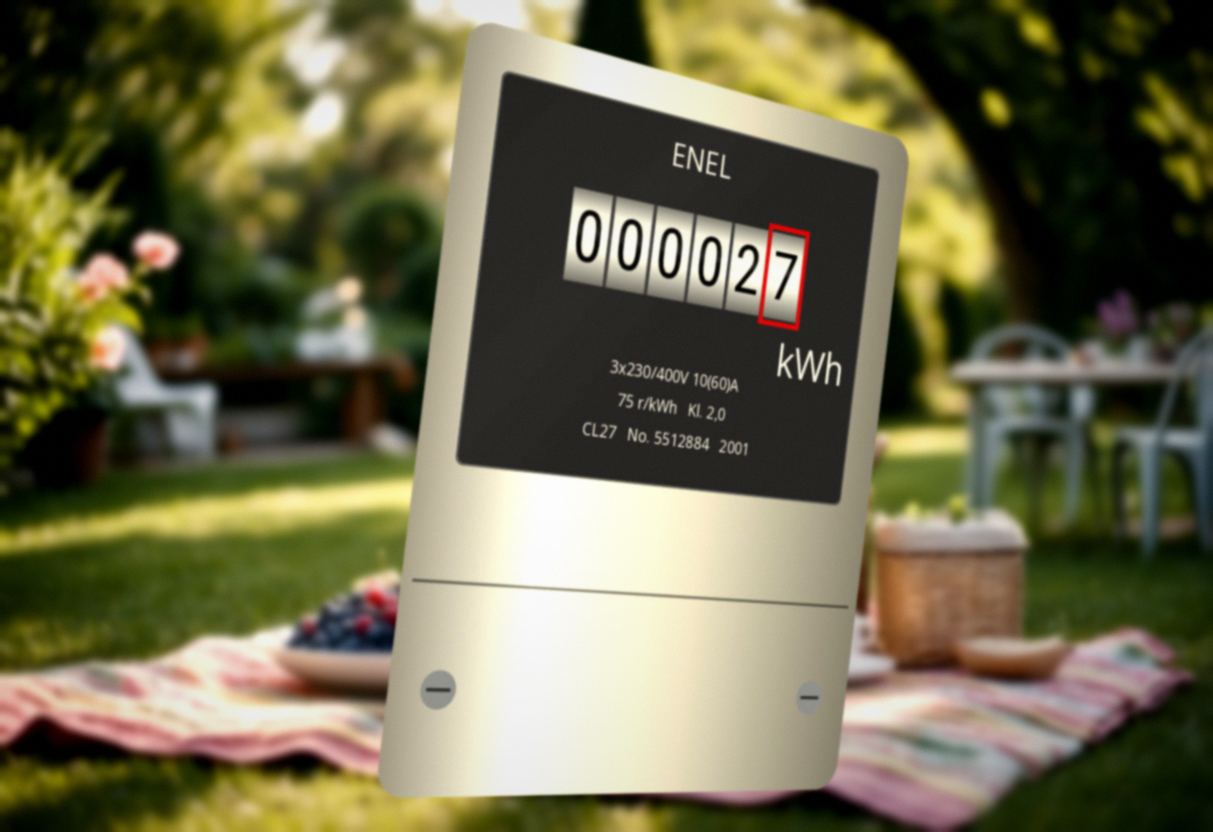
2.7; kWh
